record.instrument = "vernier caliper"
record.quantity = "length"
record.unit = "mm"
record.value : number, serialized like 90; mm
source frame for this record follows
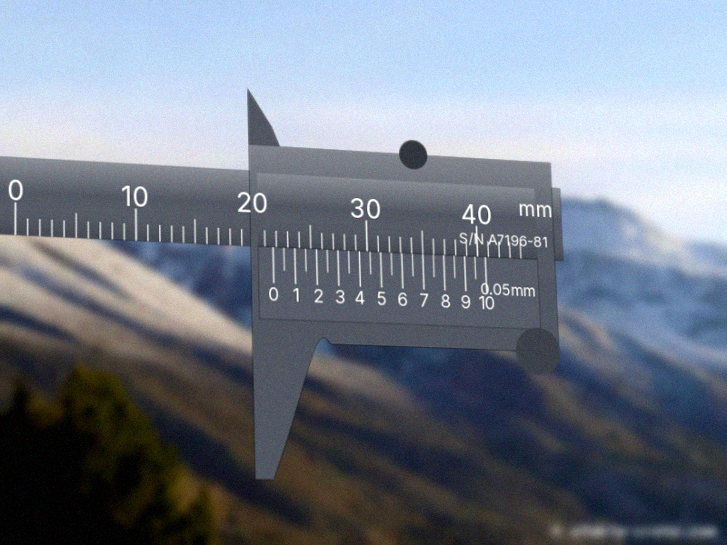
21.7; mm
